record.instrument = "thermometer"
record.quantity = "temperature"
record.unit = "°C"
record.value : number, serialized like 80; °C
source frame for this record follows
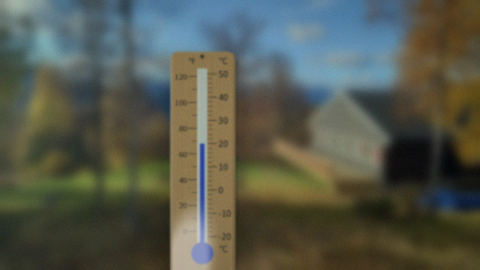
20; °C
